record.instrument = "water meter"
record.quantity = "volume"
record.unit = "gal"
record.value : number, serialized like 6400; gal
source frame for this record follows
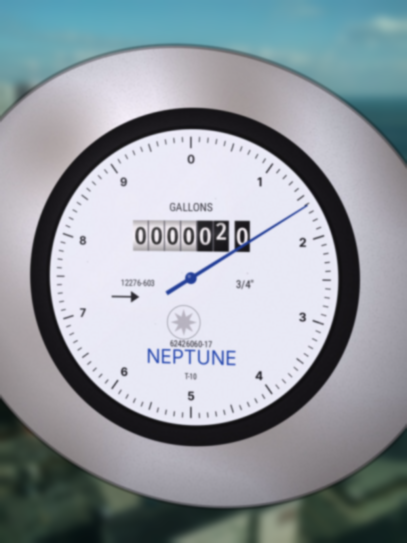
21.6; gal
